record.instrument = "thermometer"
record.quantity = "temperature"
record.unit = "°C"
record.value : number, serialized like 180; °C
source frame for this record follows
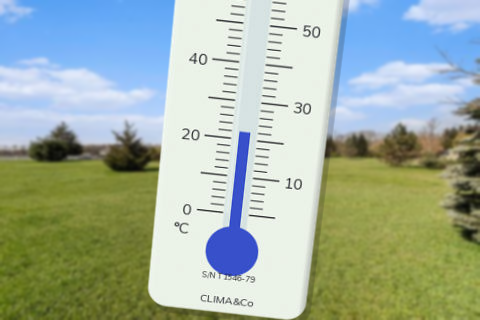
22; °C
